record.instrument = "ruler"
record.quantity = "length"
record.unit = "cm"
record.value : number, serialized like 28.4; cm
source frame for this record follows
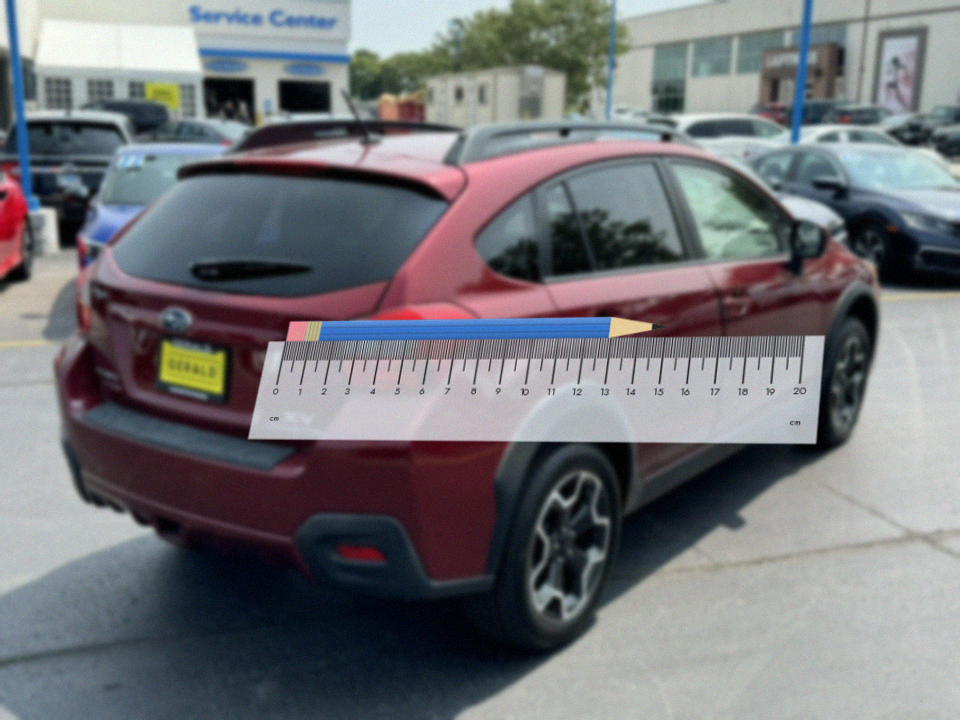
15; cm
